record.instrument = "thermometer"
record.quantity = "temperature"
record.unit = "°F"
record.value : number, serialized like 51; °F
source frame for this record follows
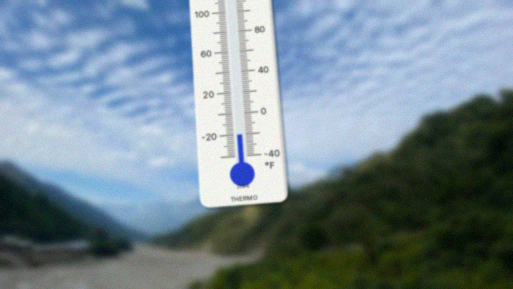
-20; °F
